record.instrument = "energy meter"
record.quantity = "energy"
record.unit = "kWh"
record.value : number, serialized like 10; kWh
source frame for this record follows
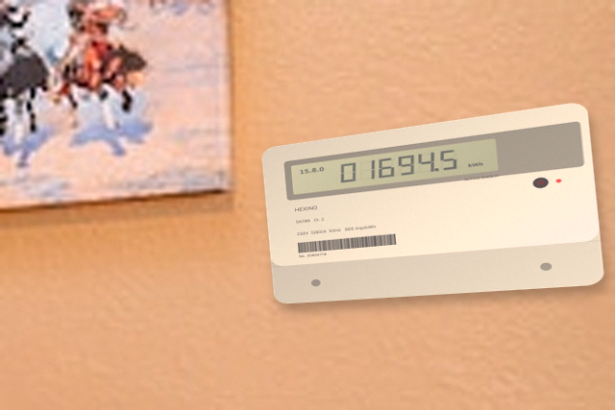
1694.5; kWh
